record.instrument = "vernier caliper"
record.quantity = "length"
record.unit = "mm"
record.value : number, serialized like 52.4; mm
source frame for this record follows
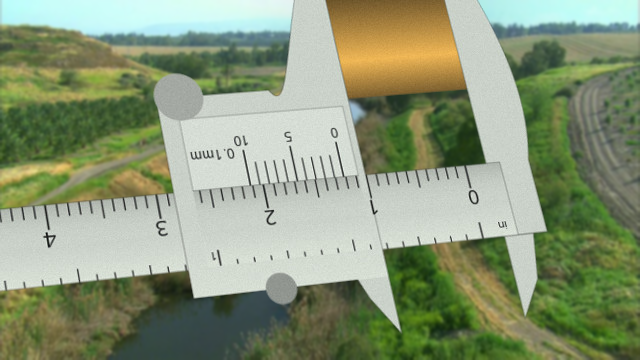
12.2; mm
